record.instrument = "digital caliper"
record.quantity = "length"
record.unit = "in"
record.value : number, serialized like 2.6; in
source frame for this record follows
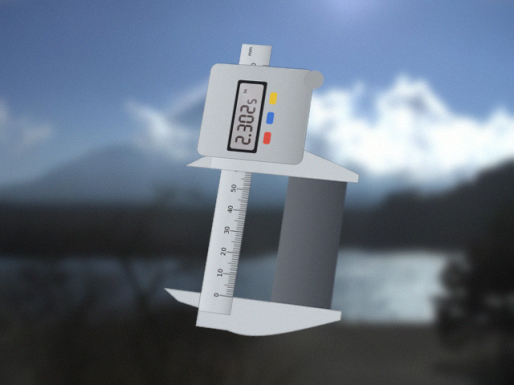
2.3025; in
